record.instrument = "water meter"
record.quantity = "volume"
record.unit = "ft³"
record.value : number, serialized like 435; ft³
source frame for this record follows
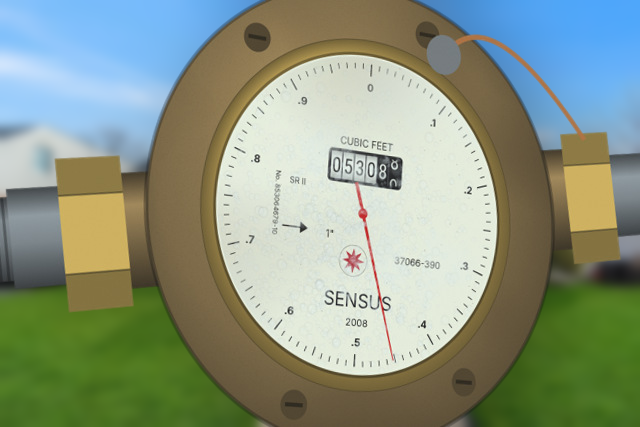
53088.45; ft³
